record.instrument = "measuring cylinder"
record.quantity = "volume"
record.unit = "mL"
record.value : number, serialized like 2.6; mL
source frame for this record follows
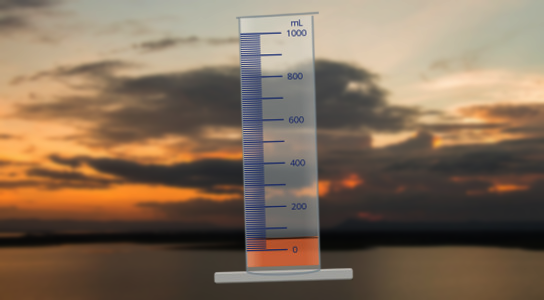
50; mL
